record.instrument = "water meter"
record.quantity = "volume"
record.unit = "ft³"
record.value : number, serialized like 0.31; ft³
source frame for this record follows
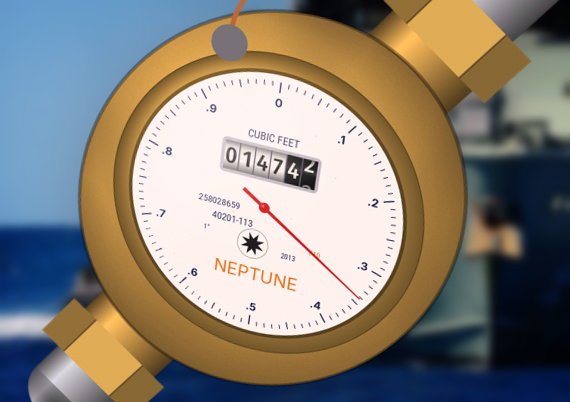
14742.34; ft³
